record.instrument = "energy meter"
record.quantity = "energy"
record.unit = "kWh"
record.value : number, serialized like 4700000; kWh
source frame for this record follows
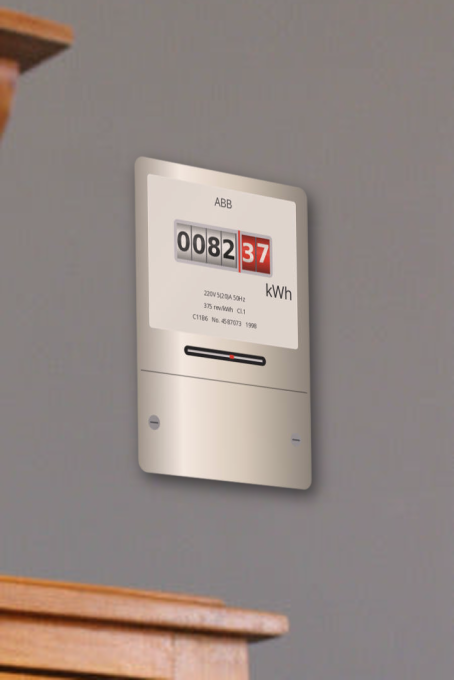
82.37; kWh
